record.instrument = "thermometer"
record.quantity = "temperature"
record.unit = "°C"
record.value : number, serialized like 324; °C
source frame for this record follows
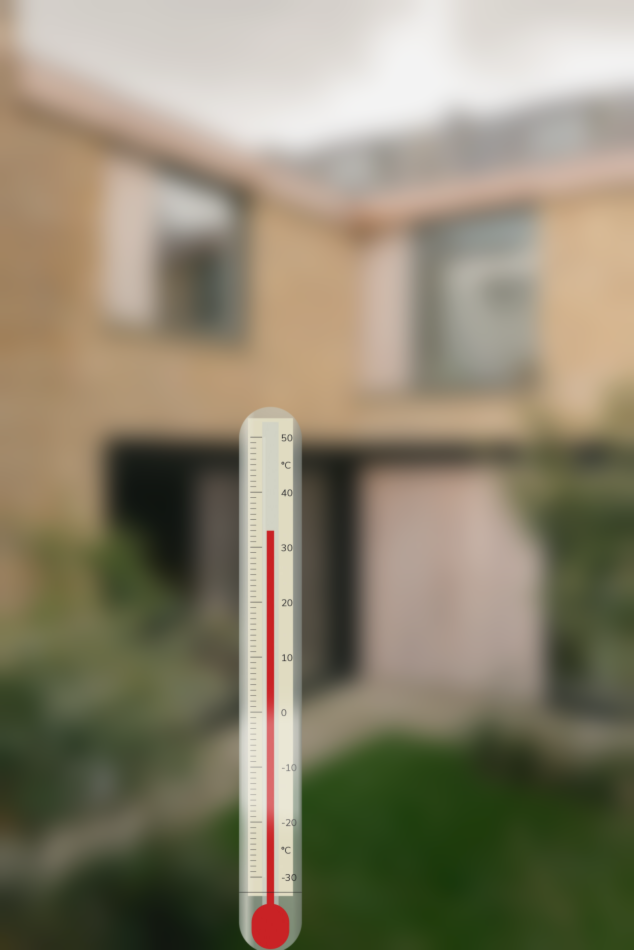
33; °C
